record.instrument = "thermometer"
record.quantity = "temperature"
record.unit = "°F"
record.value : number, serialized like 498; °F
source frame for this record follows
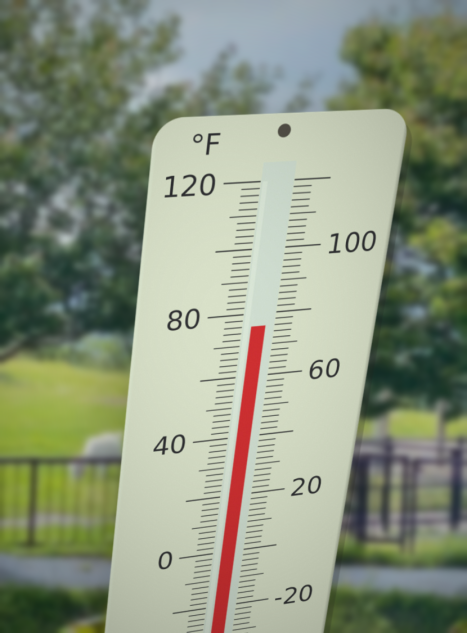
76; °F
